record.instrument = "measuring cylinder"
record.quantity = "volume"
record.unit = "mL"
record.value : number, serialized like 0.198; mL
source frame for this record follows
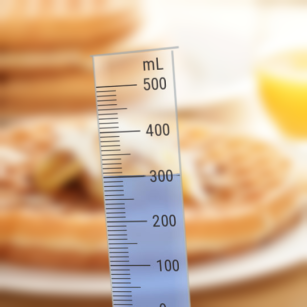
300; mL
